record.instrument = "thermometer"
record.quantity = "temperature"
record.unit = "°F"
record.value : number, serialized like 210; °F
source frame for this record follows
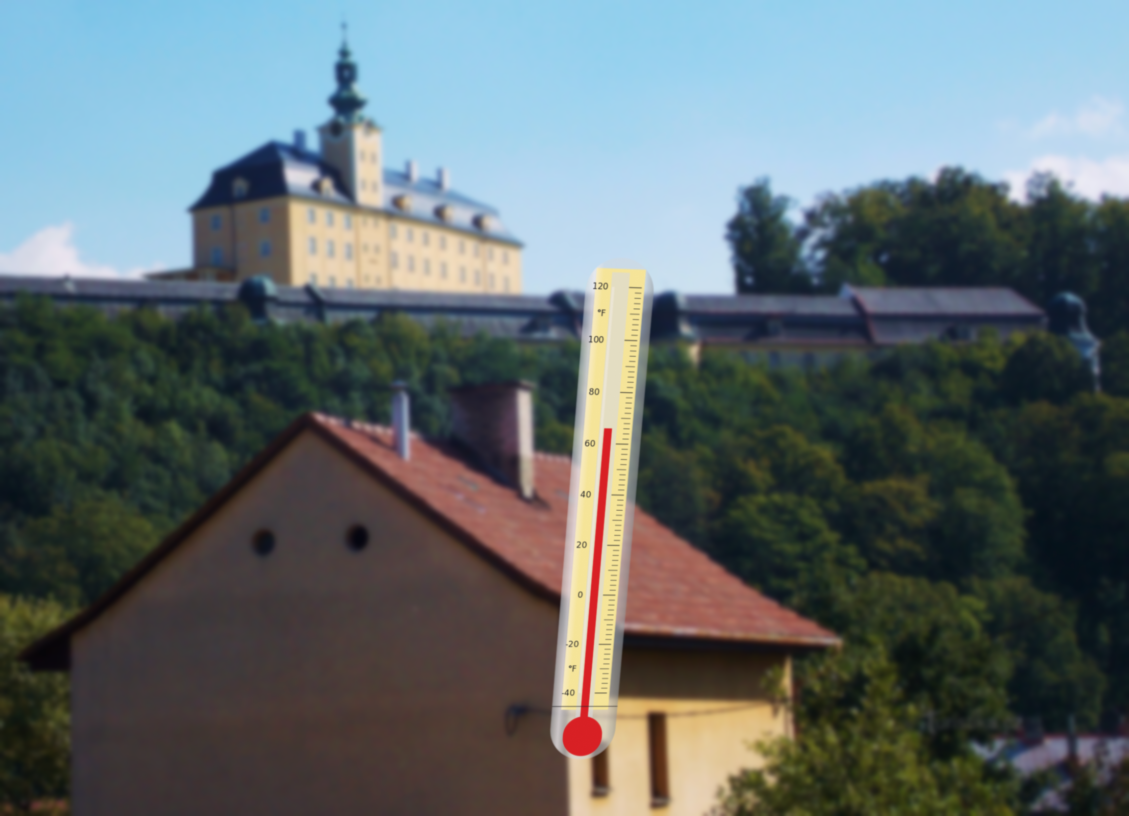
66; °F
